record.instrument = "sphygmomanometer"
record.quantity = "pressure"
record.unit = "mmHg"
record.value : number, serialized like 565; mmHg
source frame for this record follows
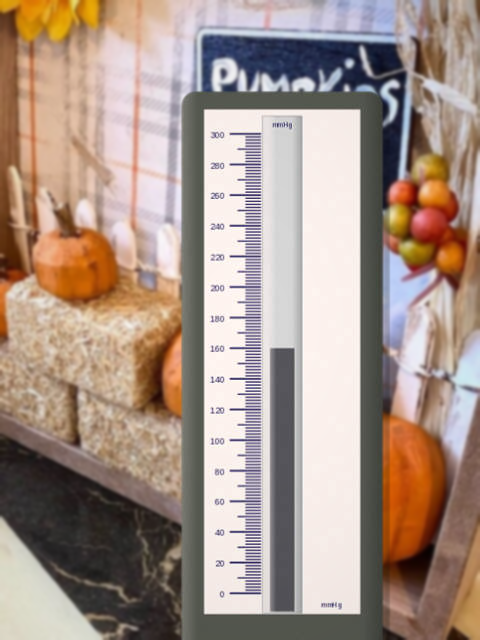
160; mmHg
